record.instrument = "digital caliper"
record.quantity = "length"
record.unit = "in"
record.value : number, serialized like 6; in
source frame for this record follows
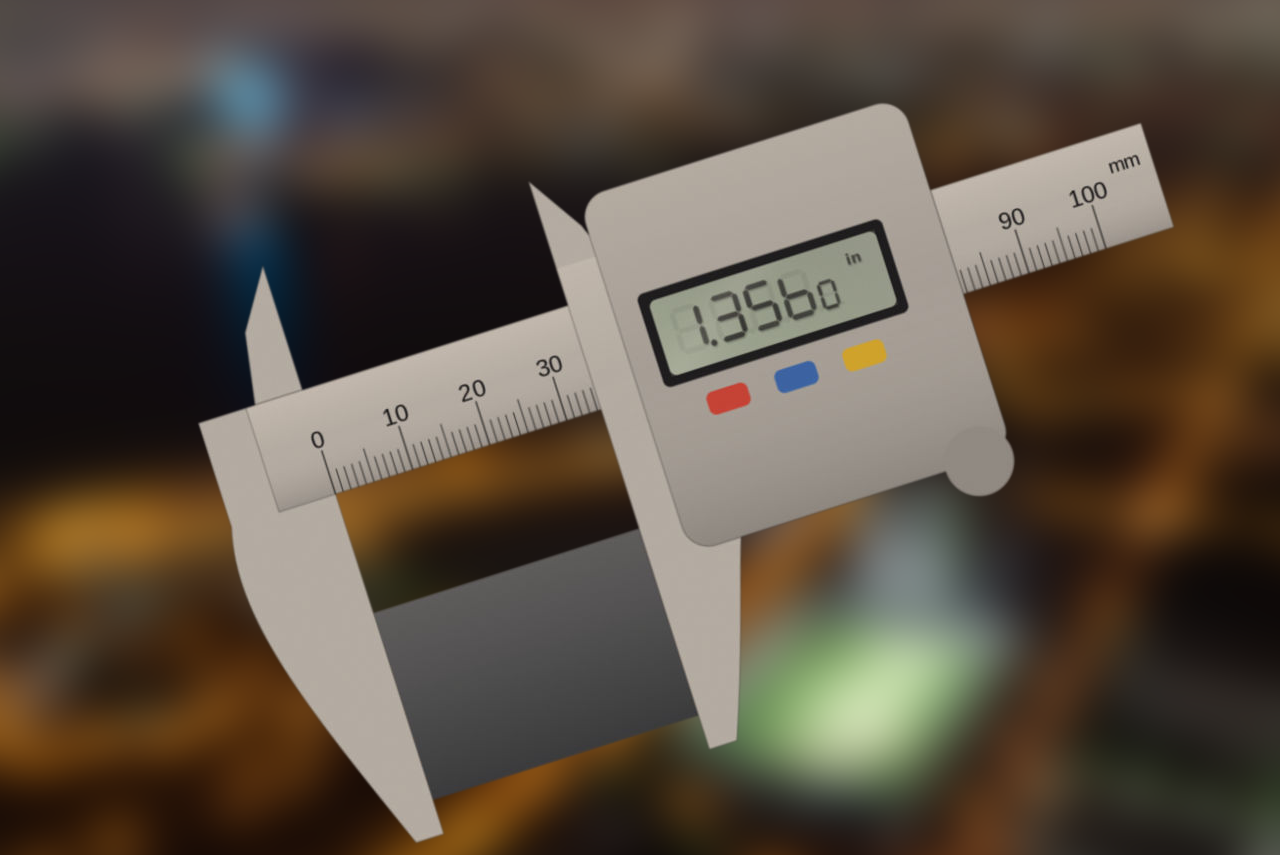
1.3560; in
